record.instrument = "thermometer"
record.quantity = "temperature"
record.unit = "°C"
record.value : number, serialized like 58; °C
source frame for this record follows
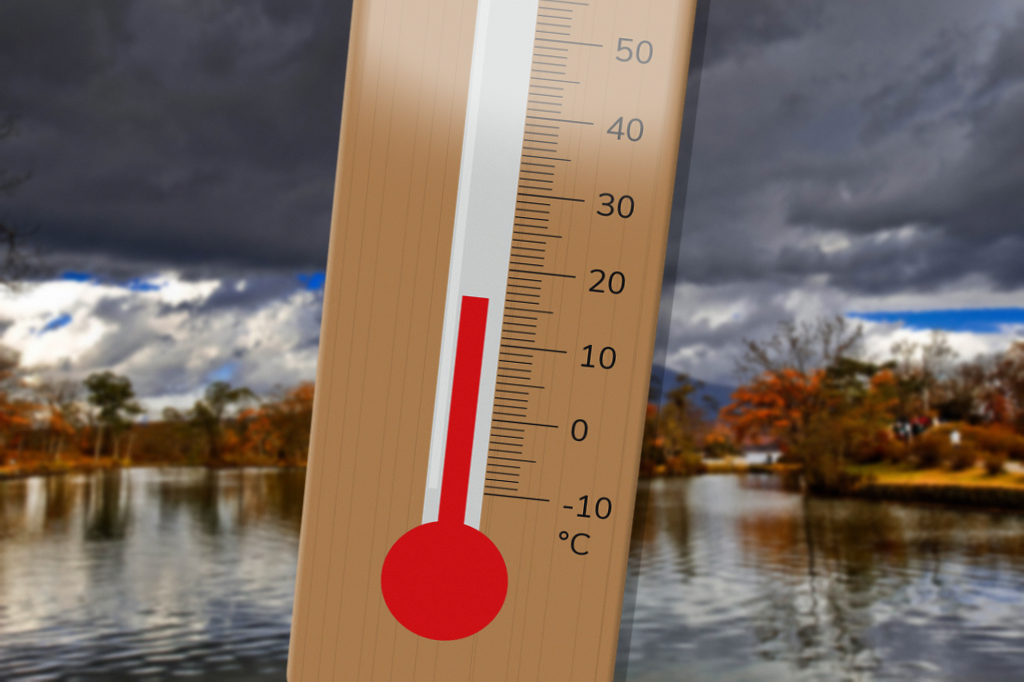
16; °C
